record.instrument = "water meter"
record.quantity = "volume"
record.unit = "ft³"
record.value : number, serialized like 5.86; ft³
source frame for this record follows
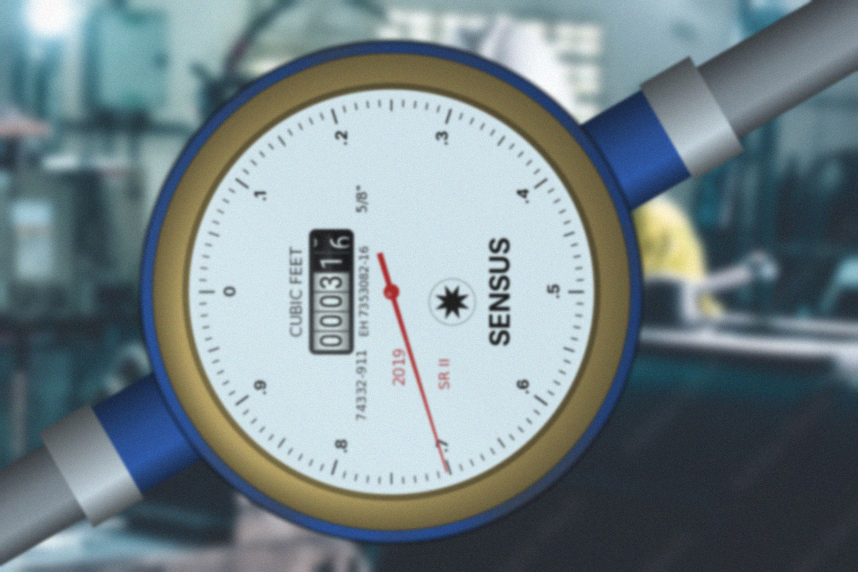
315.70; ft³
